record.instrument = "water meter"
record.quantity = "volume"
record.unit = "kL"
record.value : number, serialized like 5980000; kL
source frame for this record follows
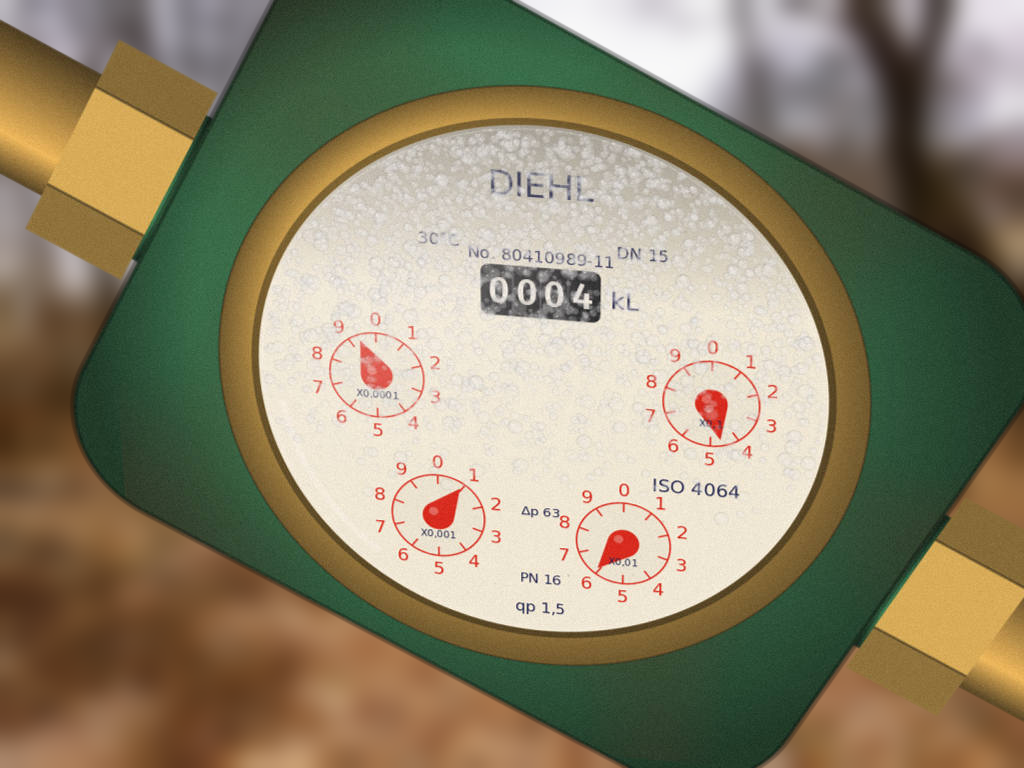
4.4609; kL
